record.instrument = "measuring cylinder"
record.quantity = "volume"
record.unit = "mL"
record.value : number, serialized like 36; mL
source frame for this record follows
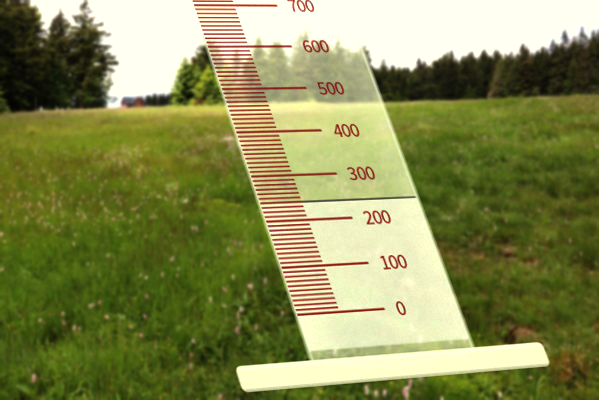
240; mL
